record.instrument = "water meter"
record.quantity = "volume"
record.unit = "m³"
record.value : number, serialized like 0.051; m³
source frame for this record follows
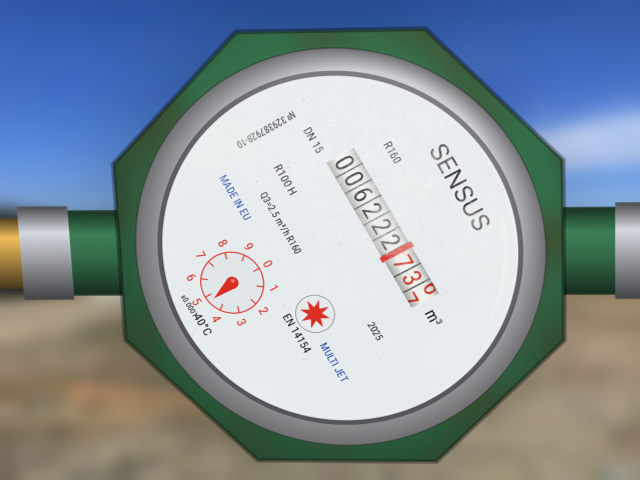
6222.7364; m³
